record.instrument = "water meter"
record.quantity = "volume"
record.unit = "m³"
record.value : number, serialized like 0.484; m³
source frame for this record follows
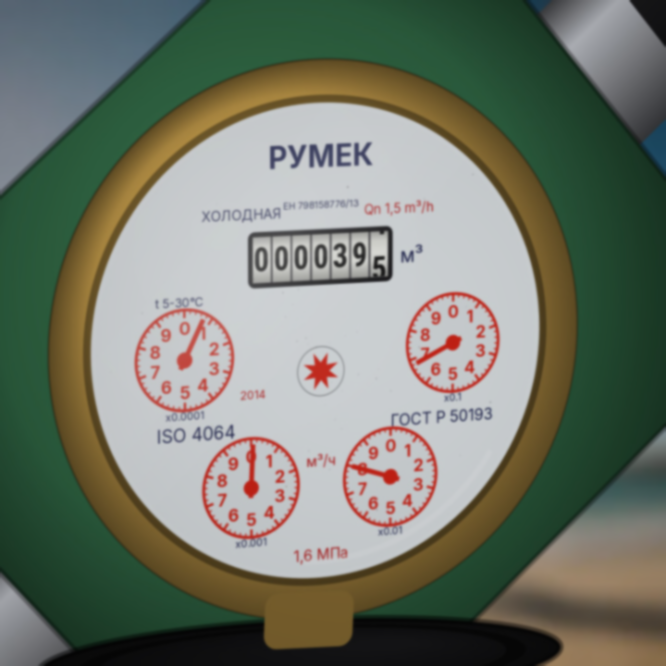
394.6800; m³
